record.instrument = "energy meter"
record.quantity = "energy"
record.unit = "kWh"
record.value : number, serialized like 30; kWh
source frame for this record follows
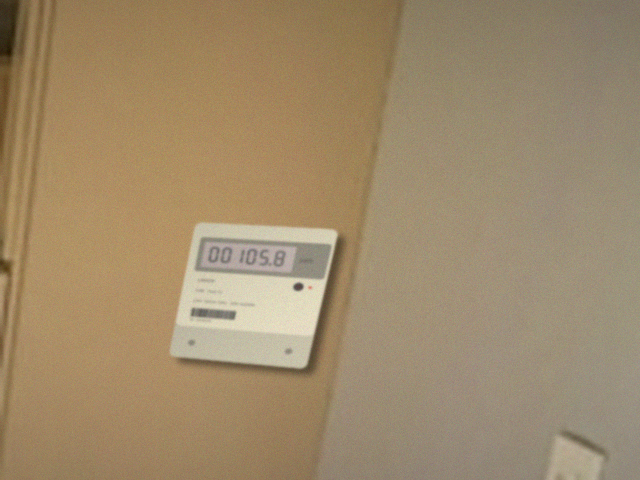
105.8; kWh
